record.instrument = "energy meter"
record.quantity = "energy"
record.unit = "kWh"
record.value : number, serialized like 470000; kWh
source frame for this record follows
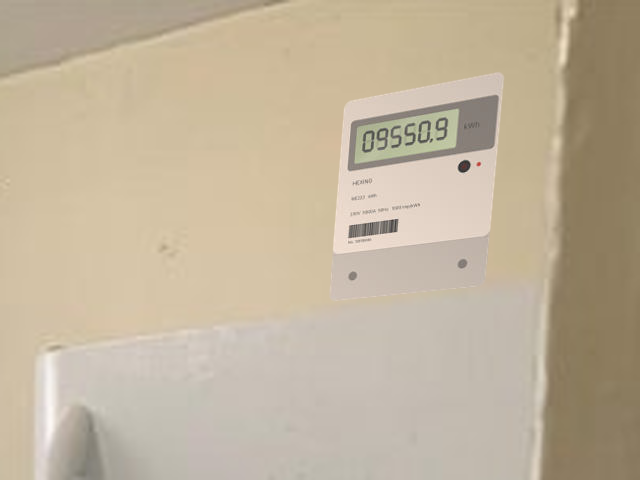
9550.9; kWh
